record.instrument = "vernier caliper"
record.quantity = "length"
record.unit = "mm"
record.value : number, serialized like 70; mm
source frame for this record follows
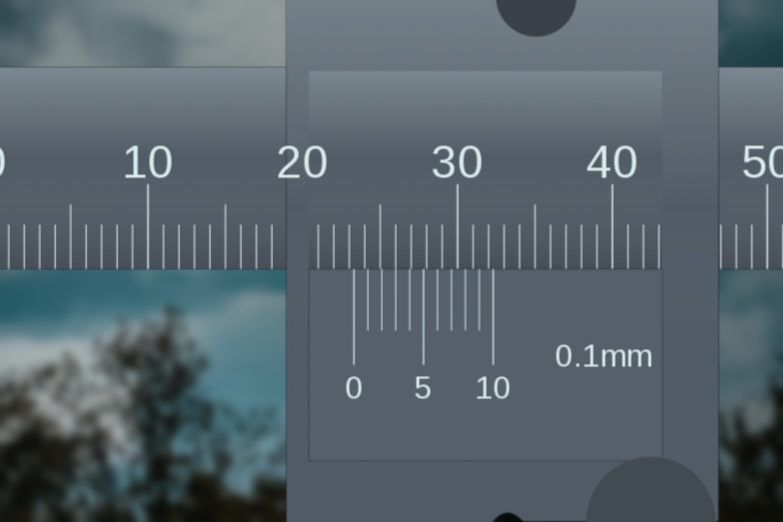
23.3; mm
